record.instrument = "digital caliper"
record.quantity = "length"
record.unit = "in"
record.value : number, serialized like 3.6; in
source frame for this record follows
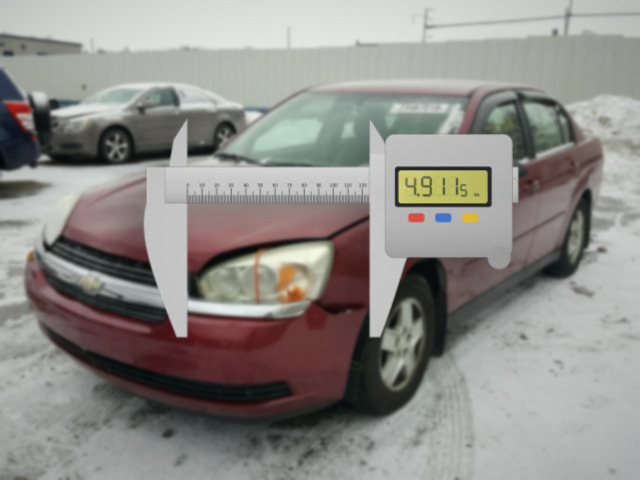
4.9115; in
